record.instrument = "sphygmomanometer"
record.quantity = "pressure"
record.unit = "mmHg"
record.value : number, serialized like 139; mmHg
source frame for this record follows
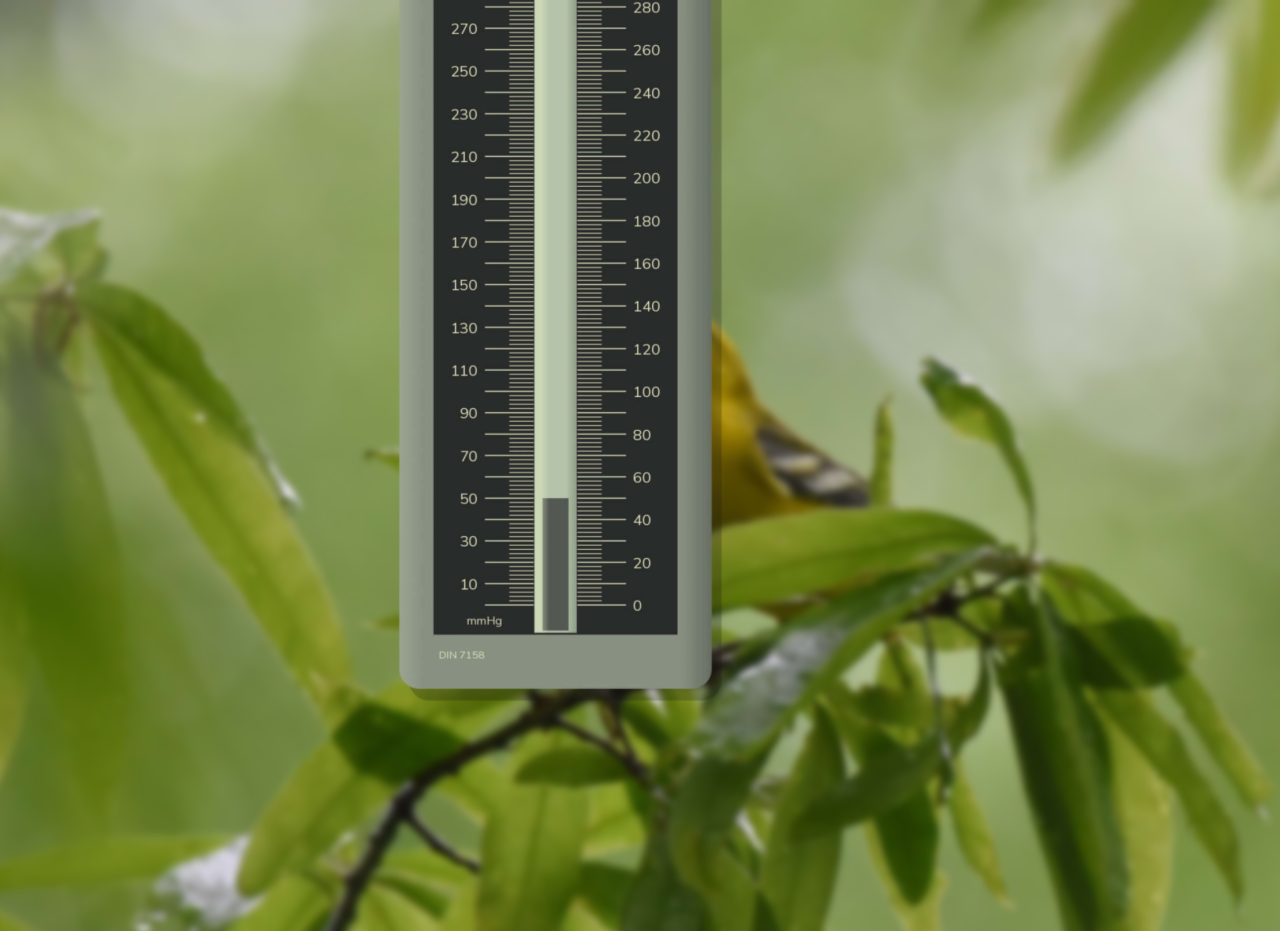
50; mmHg
